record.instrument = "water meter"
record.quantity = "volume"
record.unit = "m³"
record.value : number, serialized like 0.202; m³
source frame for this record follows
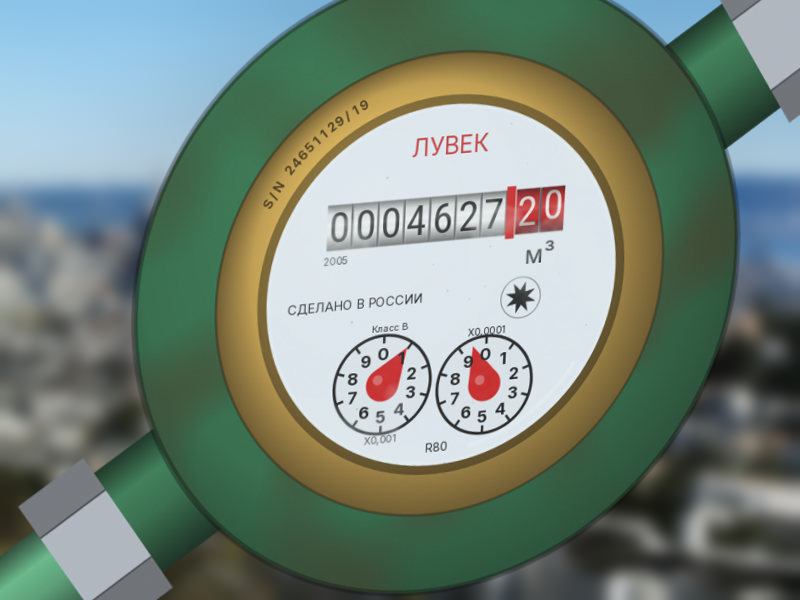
4627.2009; m³
